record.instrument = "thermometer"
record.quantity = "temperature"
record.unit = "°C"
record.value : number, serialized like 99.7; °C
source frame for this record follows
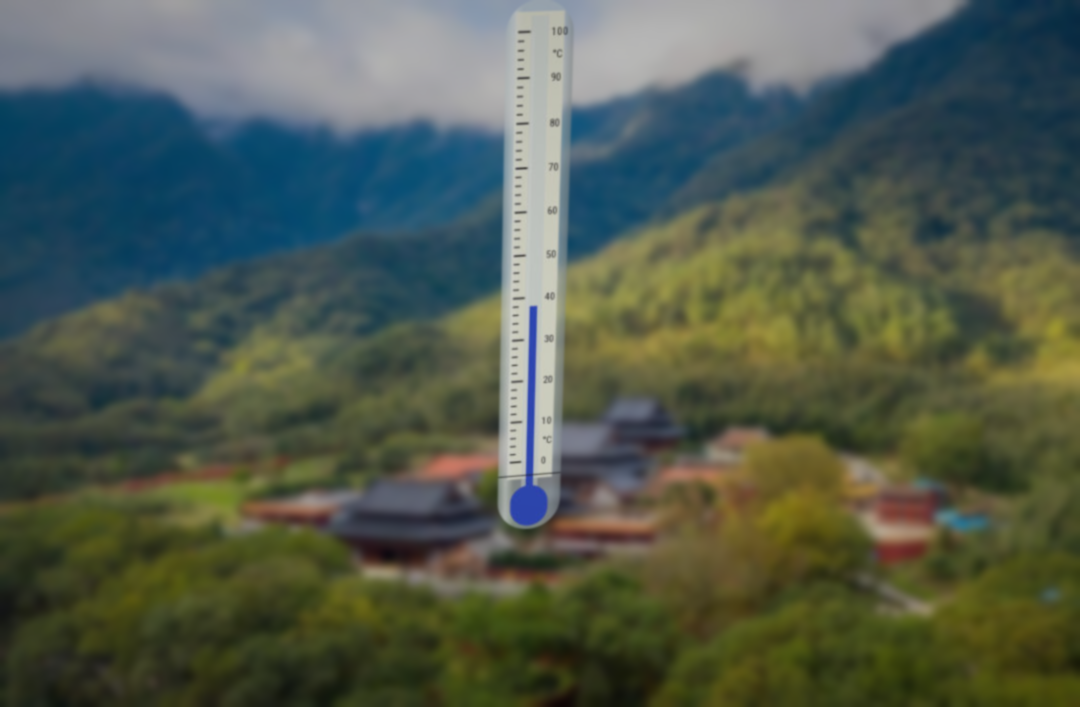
38; °C
